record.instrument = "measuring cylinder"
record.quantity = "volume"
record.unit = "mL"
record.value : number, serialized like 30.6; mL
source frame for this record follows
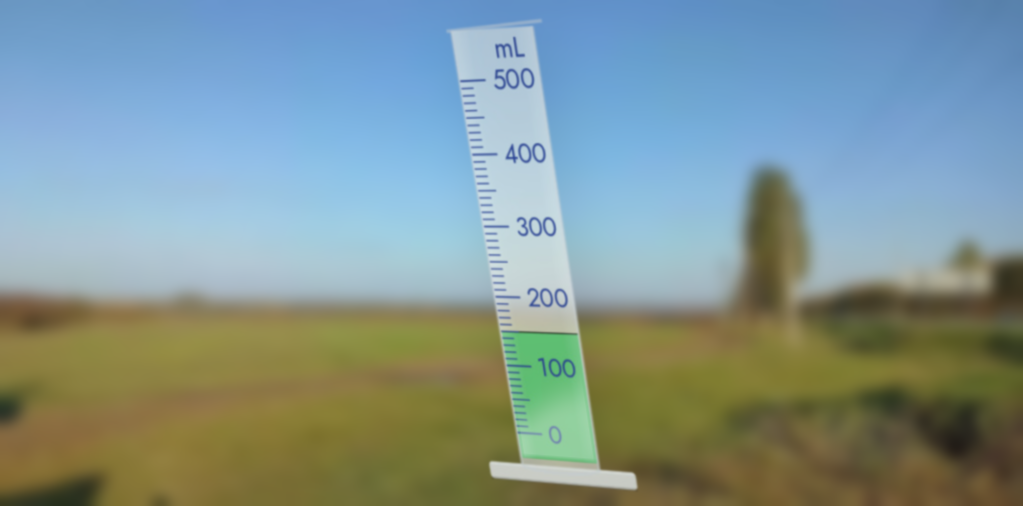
150; mL
